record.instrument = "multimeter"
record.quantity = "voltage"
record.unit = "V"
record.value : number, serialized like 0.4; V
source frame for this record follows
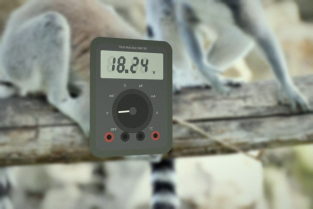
18.24; V
